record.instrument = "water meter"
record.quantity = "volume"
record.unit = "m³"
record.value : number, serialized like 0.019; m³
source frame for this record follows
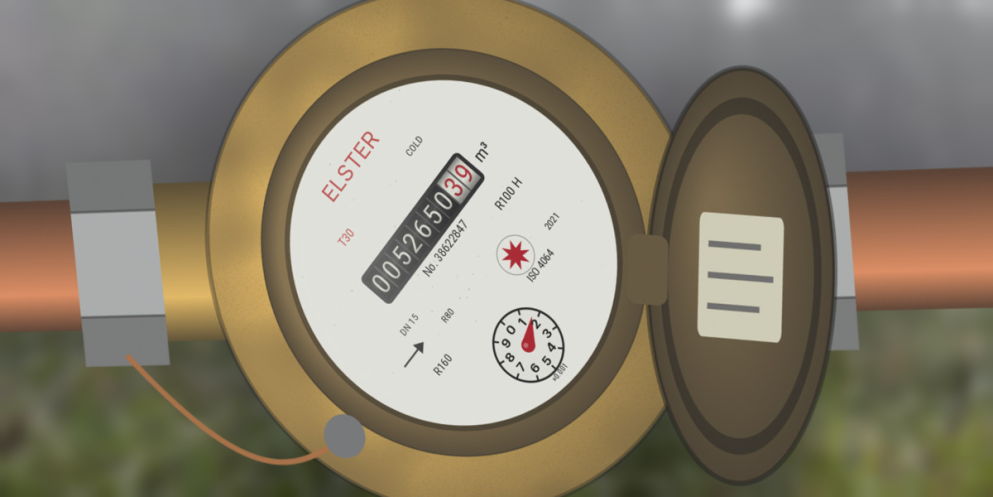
52650.391; m³
